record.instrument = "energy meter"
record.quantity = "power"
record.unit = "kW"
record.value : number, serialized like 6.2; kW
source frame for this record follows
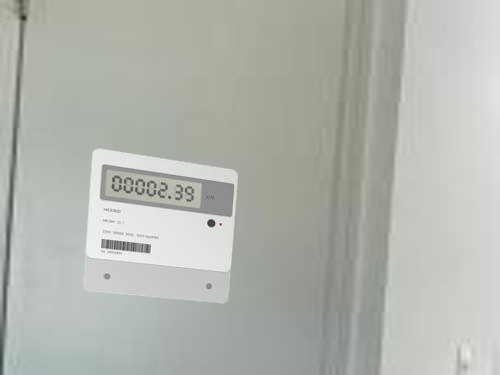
2.39; kW
